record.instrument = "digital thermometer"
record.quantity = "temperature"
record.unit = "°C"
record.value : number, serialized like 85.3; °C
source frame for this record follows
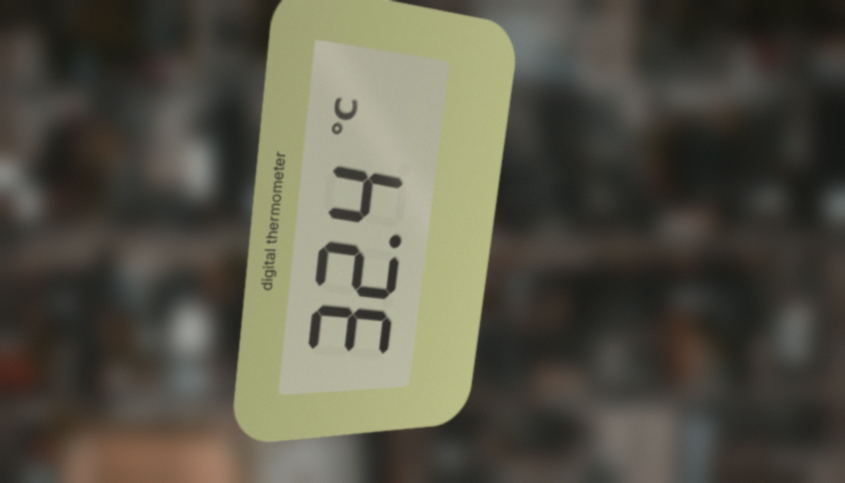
32.4; °C
